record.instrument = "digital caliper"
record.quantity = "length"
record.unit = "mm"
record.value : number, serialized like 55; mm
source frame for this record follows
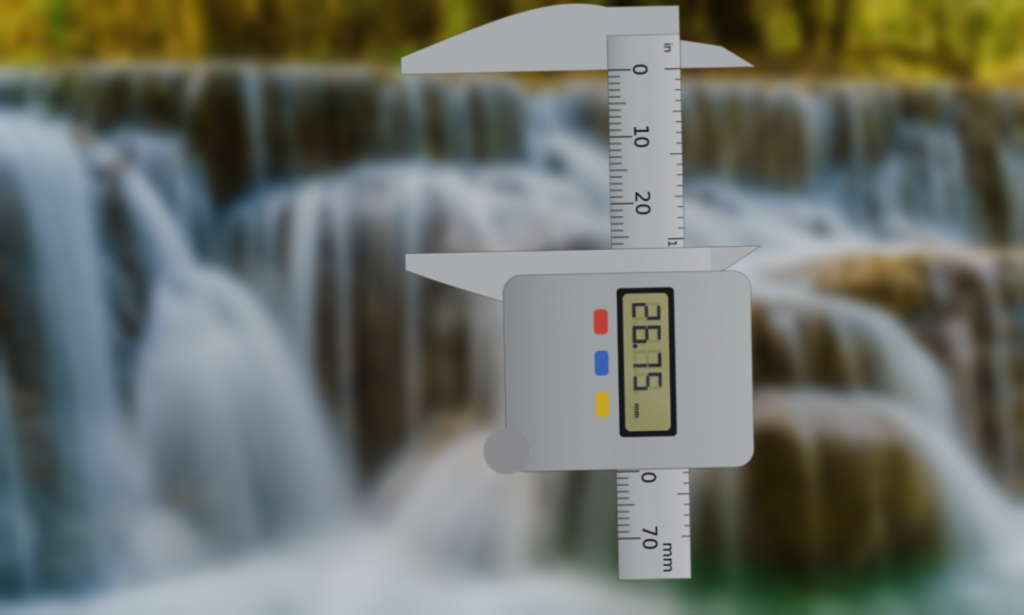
26.75; mm
